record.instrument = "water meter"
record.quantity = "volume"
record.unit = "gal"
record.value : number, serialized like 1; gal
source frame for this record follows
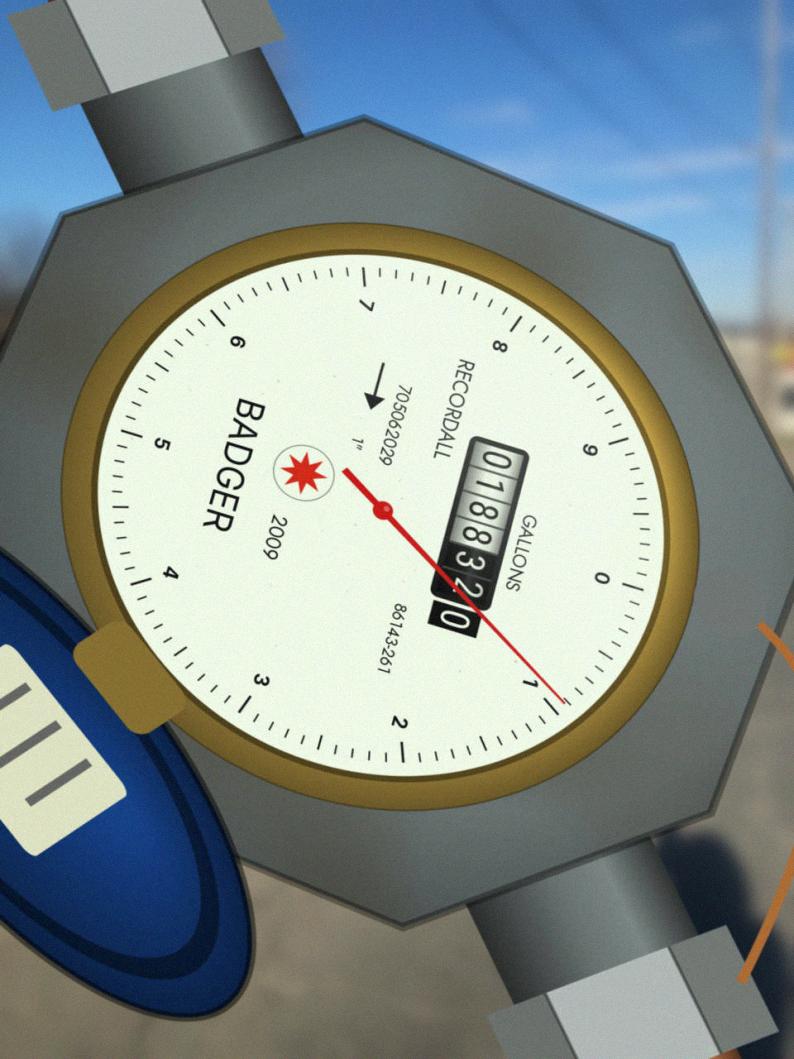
188320.9; gal
